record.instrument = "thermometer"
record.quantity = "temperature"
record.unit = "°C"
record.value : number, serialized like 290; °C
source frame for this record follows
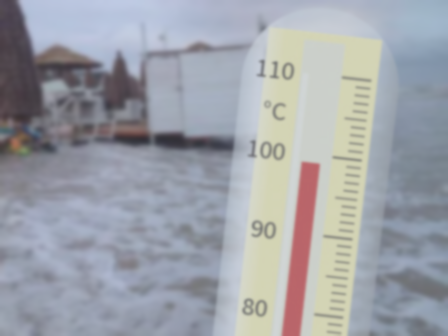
99; °C
